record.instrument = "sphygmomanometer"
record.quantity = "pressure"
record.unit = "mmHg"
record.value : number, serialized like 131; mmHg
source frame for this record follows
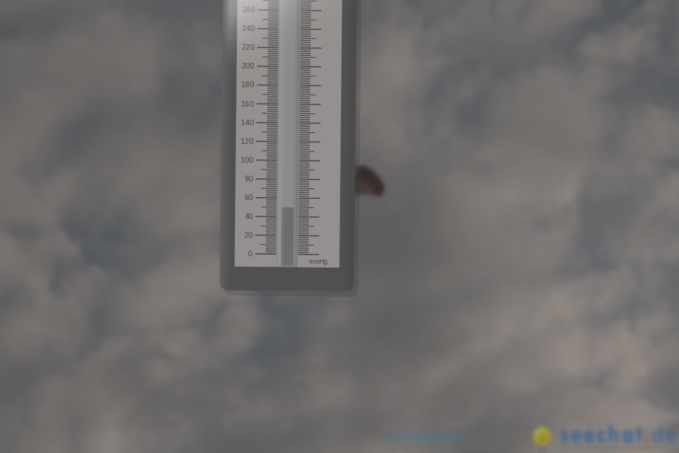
50; mmHg
